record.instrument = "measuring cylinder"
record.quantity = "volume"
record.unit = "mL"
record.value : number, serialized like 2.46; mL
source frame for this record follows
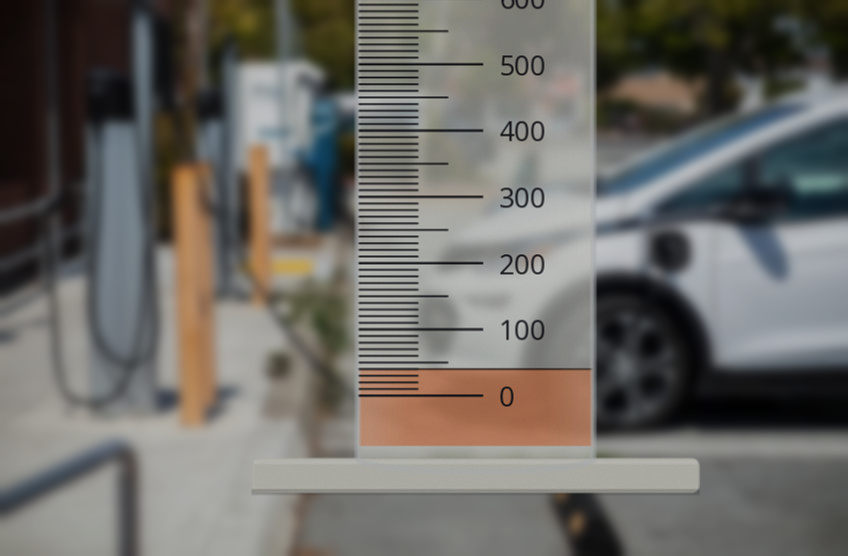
40; mL
